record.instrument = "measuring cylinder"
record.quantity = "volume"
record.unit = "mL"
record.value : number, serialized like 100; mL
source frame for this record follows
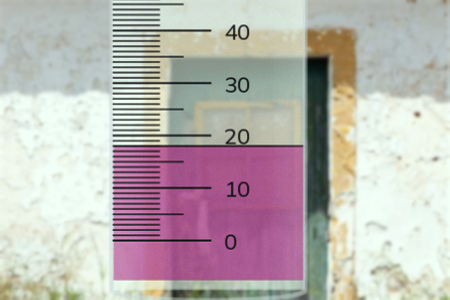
18; mL
